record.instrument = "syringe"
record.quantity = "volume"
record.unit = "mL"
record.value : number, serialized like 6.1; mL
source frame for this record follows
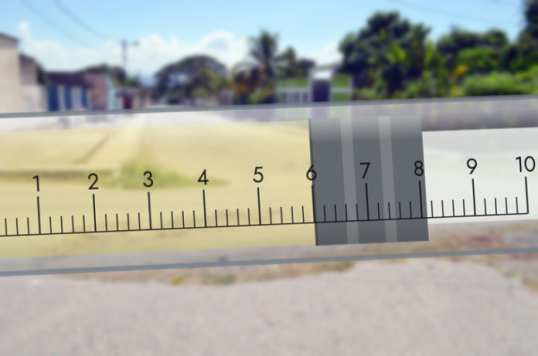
6; mL
